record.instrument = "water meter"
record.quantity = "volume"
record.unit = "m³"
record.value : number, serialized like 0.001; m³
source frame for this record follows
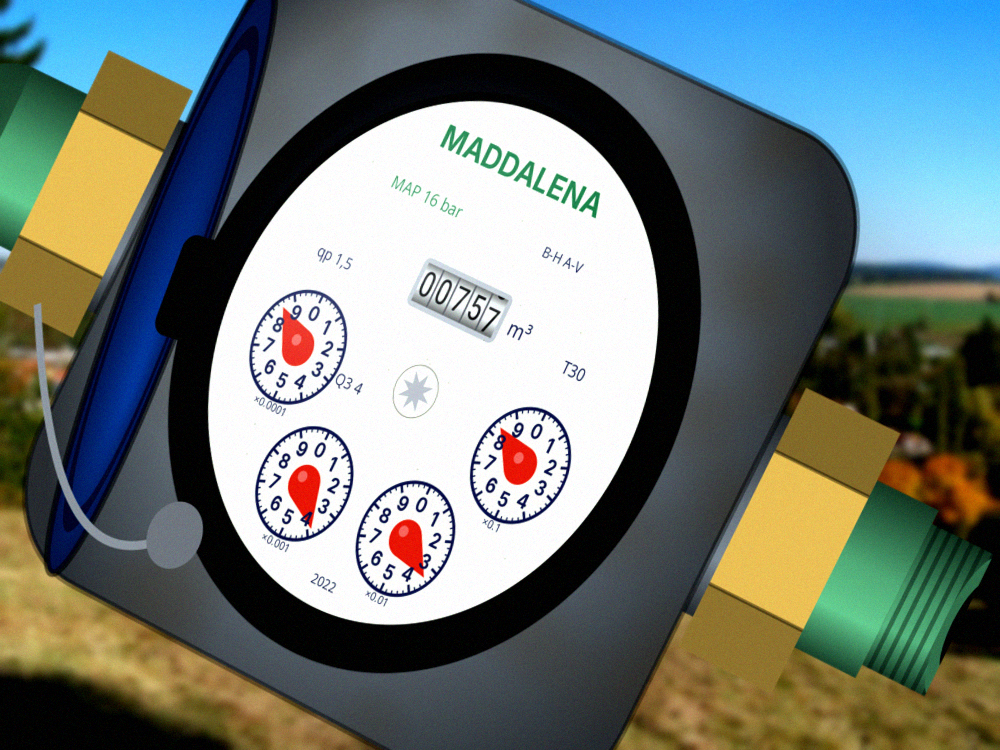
756.8338; m³
